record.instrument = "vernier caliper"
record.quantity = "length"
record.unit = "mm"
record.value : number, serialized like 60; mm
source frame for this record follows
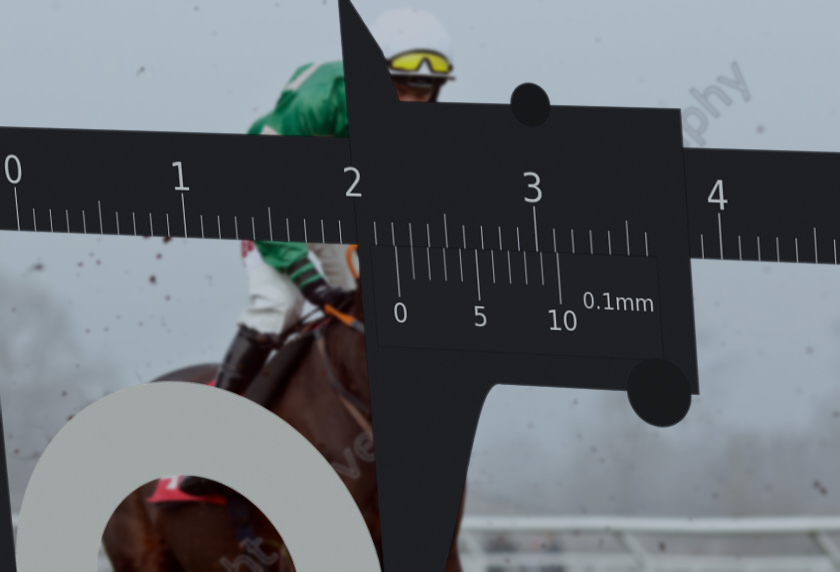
22.1; mm
